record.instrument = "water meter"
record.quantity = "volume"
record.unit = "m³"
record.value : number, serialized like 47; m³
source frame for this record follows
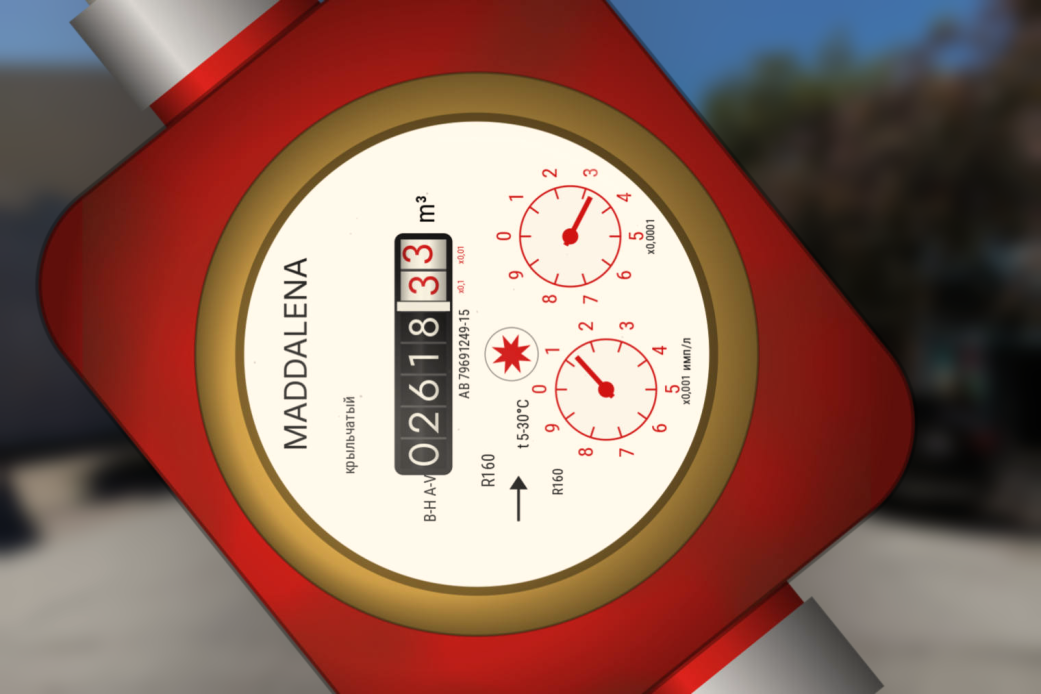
2618.3313; m³
